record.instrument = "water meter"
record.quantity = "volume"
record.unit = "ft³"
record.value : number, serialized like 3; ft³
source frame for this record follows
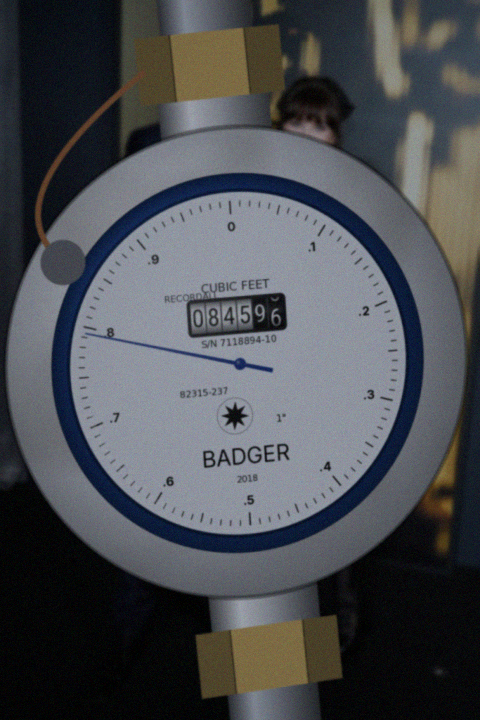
84595.79; ft³
